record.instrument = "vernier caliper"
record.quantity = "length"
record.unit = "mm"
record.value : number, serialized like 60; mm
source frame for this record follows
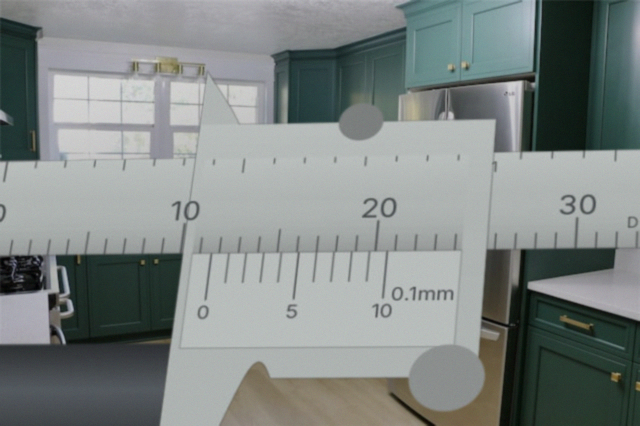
11.6; mm
